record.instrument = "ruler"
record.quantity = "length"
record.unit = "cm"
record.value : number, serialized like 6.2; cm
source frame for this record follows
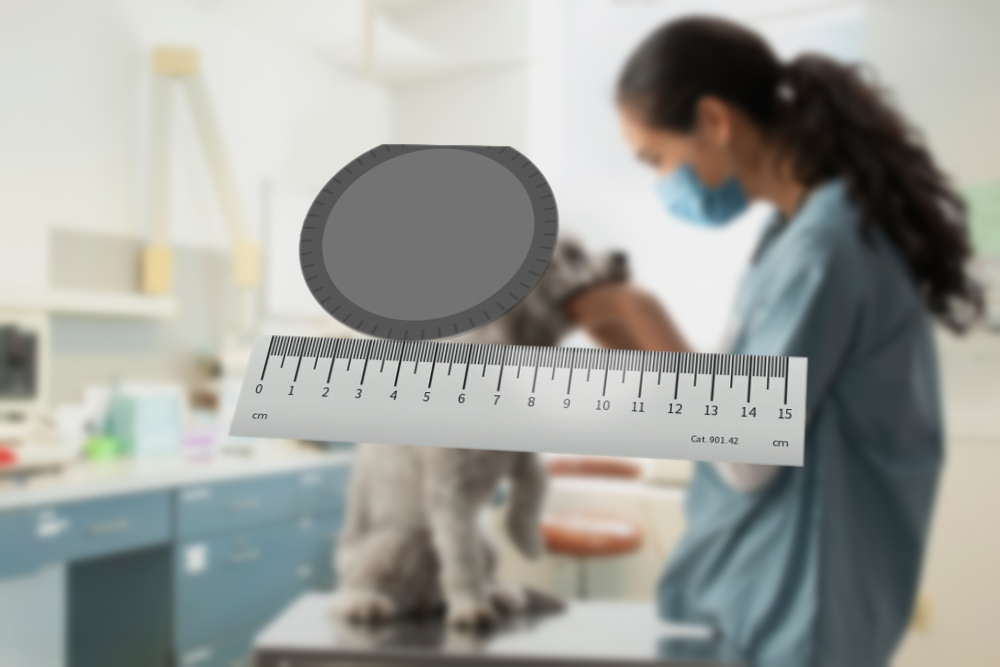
8; cm
